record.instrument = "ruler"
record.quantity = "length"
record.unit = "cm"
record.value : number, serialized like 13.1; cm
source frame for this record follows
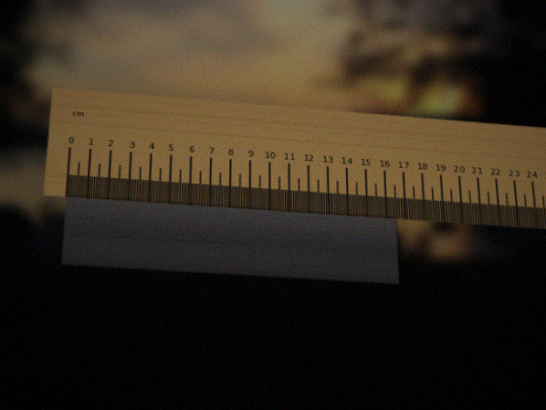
16.5; cm
